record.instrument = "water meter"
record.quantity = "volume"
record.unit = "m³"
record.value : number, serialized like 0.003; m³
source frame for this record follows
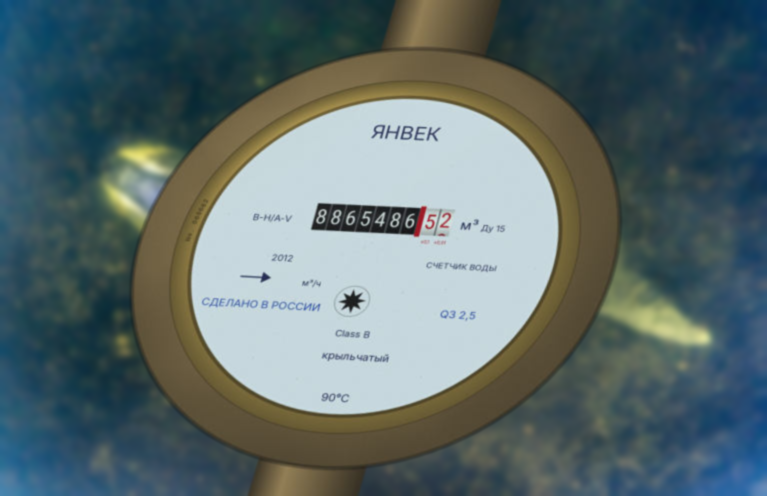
8865486.52; m³
